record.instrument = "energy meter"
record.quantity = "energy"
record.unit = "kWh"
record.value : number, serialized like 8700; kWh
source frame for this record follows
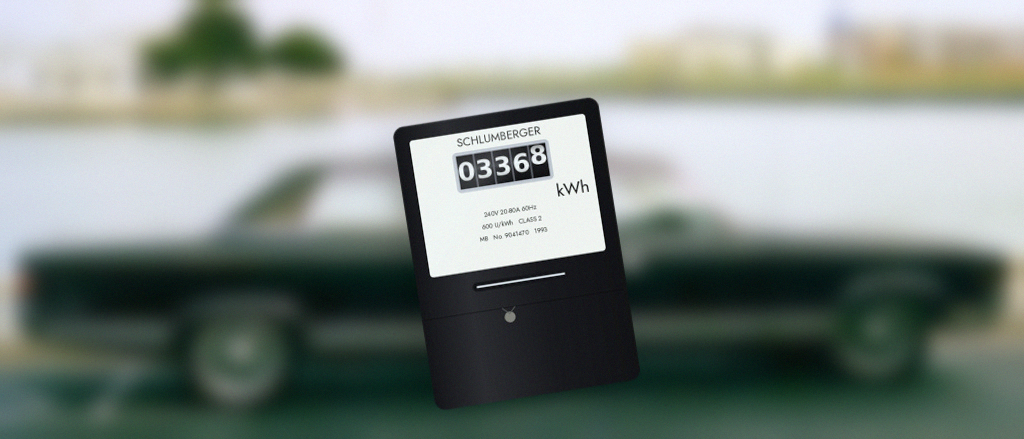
3368; kWh
